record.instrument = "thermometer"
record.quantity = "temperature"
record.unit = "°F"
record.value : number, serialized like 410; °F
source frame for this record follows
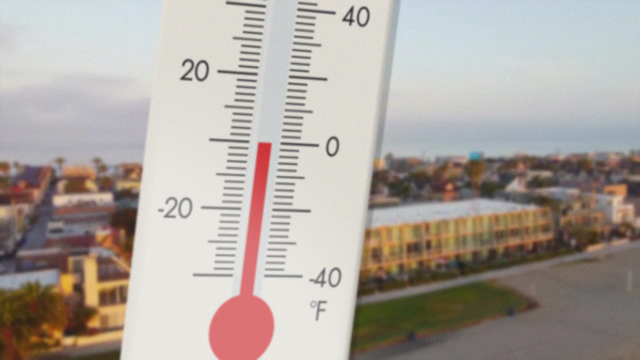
0; °F
